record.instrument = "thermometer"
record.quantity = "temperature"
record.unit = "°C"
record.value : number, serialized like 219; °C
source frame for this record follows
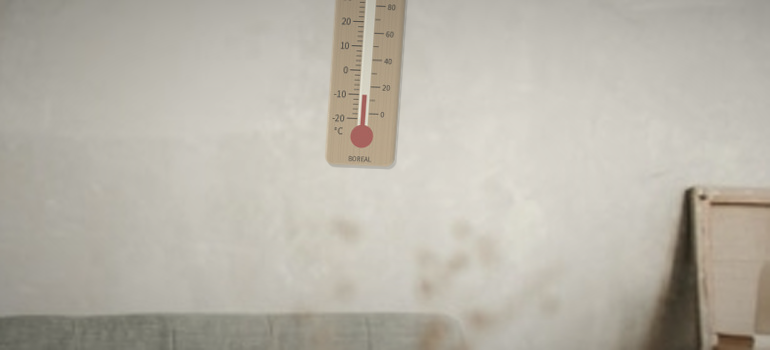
-10; °C
